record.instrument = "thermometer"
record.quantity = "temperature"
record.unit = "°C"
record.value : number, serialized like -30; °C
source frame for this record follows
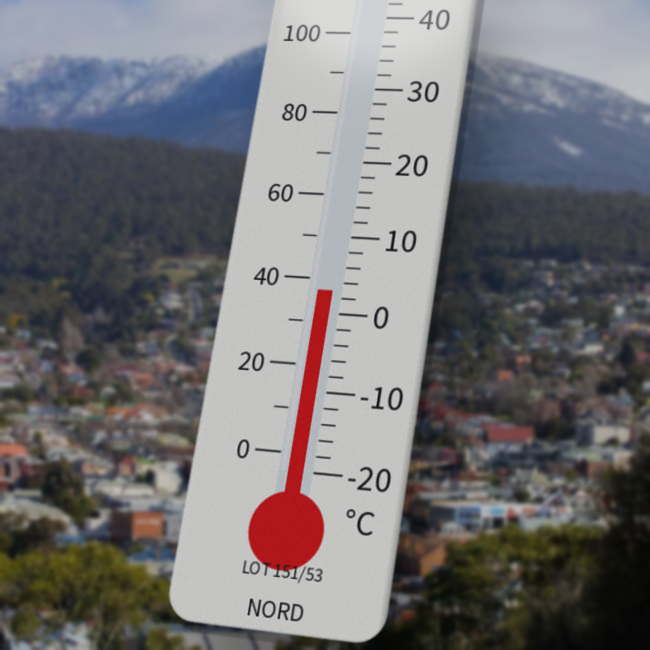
3; °C
